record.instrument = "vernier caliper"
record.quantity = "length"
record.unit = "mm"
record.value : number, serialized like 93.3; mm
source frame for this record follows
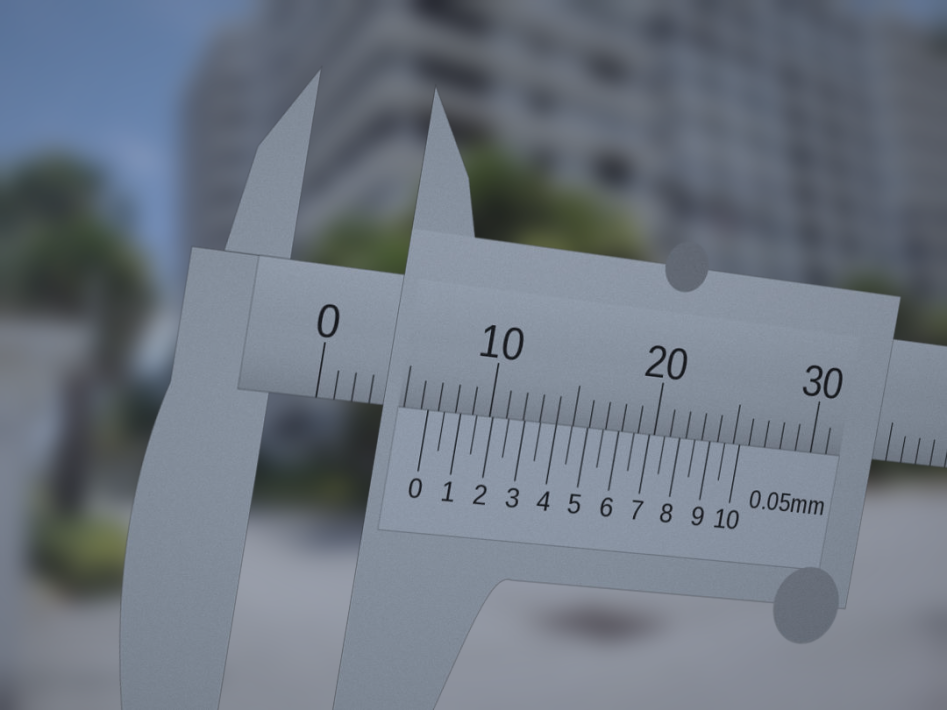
6.4; mm
